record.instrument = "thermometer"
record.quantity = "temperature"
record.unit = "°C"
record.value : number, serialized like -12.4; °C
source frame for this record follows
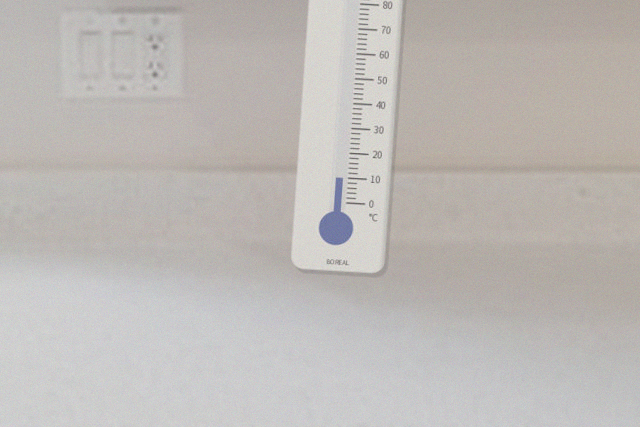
10; °C
